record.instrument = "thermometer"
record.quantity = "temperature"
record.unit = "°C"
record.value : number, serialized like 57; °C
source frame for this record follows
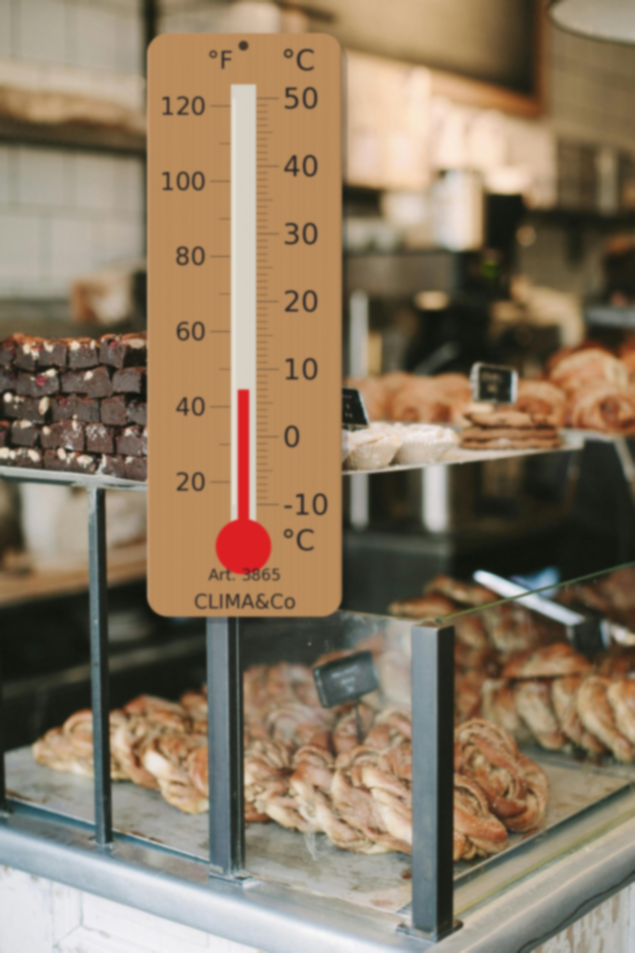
7; °C
